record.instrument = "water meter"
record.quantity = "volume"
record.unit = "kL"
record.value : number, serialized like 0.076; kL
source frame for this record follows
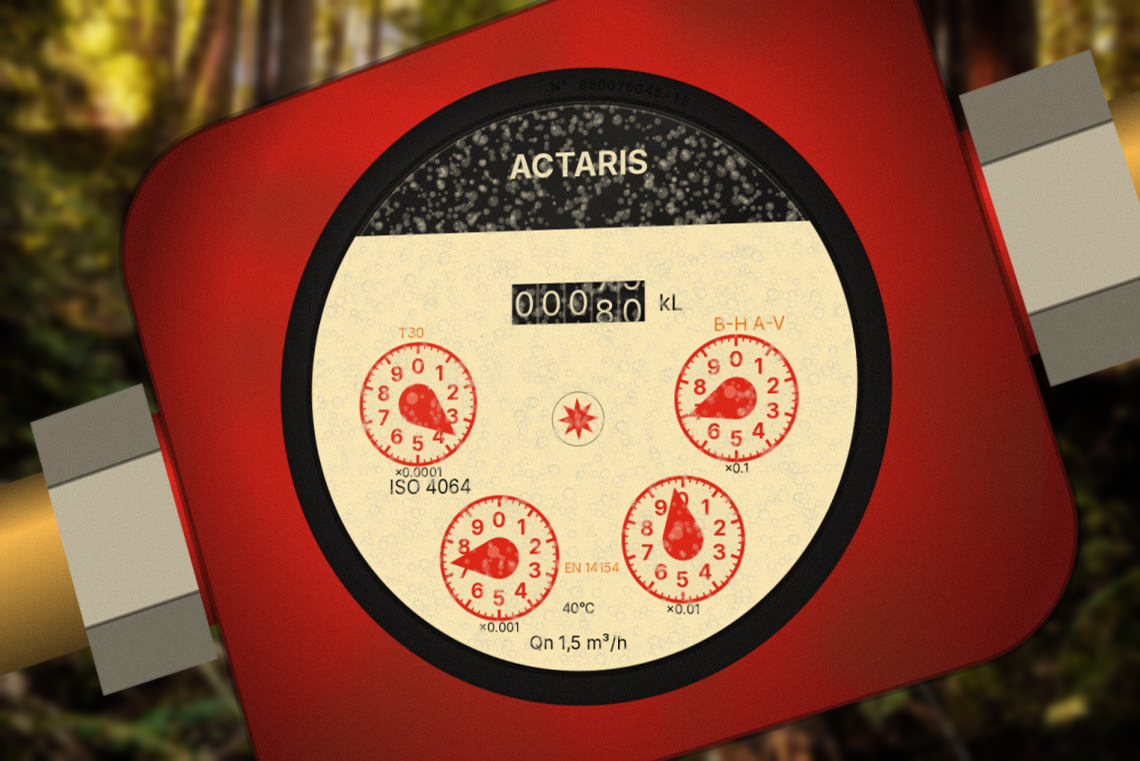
79.6973; kL
